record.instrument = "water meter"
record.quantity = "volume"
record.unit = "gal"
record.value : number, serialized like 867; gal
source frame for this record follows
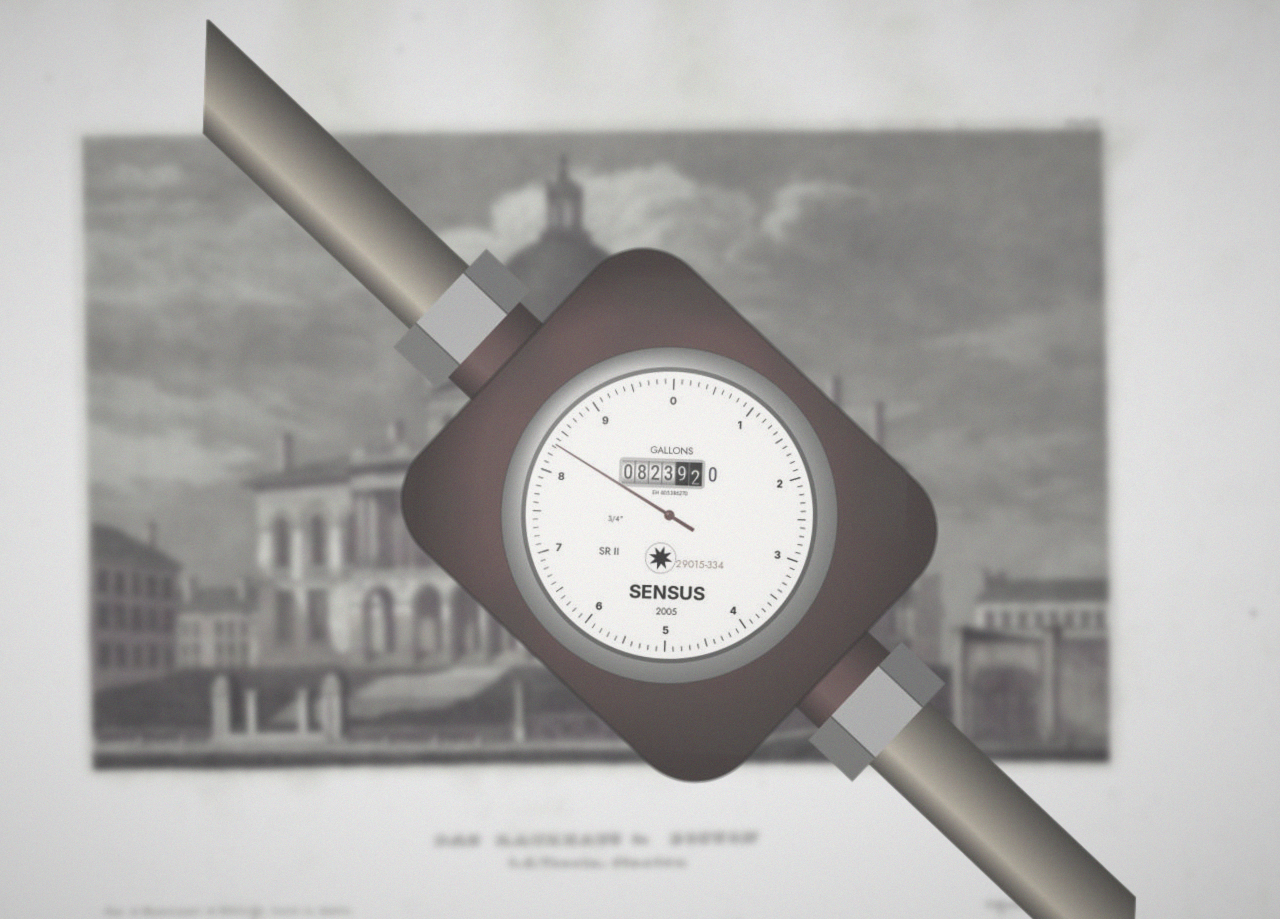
823918.3; gal
